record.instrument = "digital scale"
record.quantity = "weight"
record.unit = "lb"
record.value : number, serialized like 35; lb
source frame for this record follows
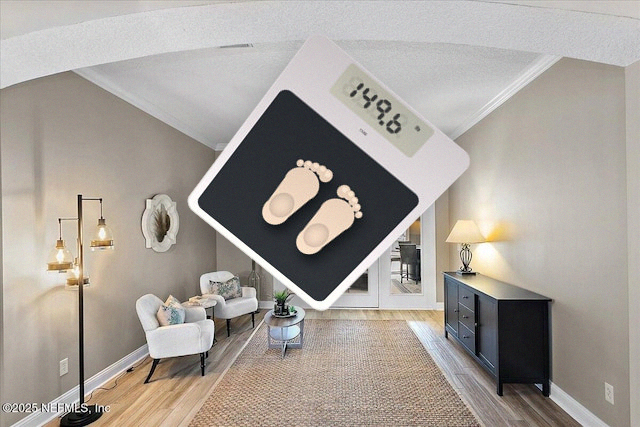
149.6; lb
